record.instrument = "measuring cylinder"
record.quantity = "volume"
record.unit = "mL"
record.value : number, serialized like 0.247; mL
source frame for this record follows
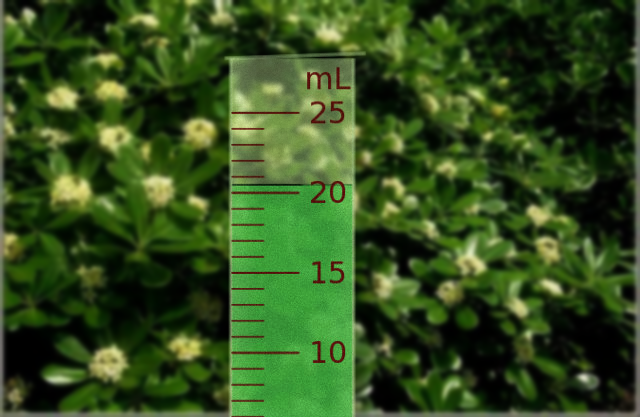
20.5; mL
